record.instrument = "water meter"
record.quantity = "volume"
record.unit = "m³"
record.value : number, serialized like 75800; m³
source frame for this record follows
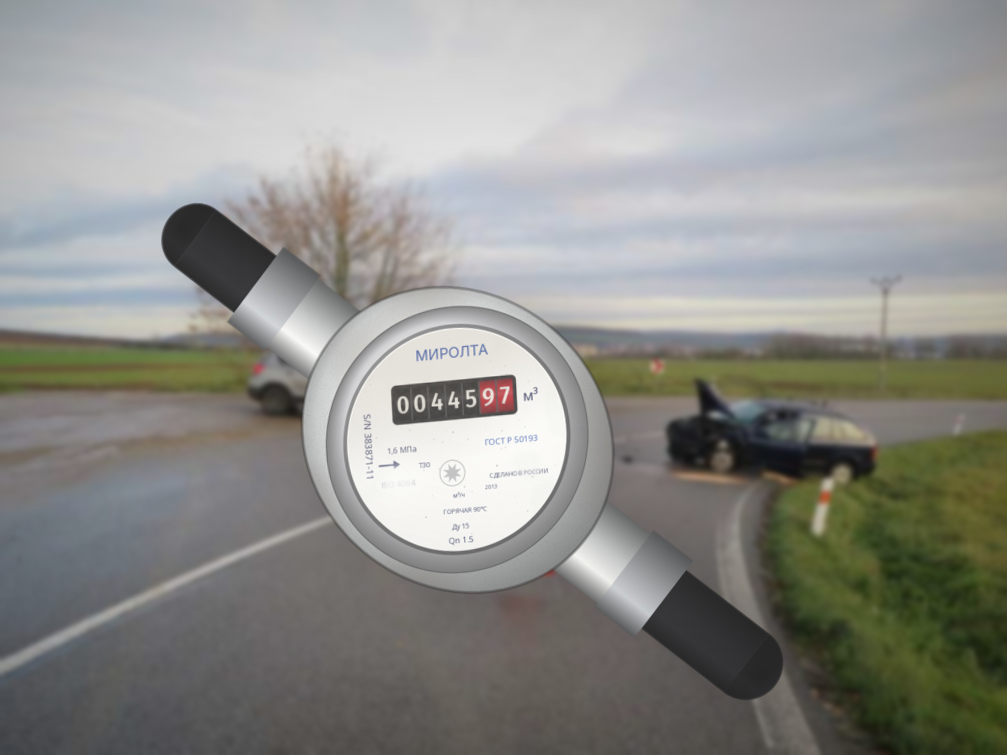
445.97; m³
